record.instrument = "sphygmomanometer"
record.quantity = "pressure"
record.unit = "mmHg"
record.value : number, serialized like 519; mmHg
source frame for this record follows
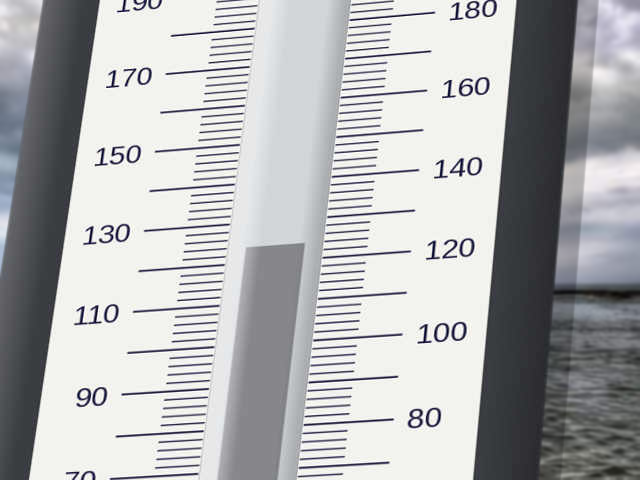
124; mmHg
